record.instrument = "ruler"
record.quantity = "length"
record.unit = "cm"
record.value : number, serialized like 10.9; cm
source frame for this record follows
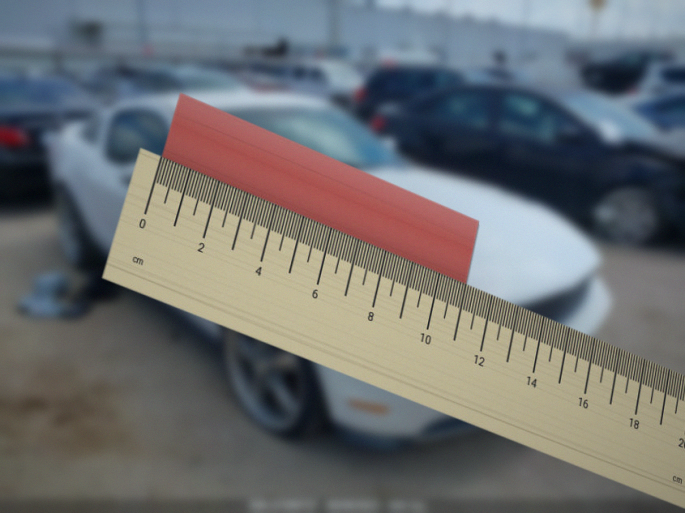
11; cm
